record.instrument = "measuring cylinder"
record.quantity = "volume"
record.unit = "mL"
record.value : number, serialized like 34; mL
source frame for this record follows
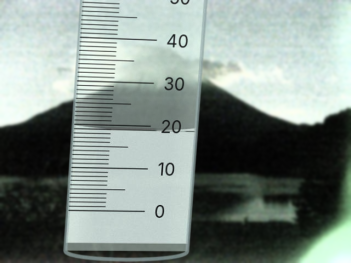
19; mL
